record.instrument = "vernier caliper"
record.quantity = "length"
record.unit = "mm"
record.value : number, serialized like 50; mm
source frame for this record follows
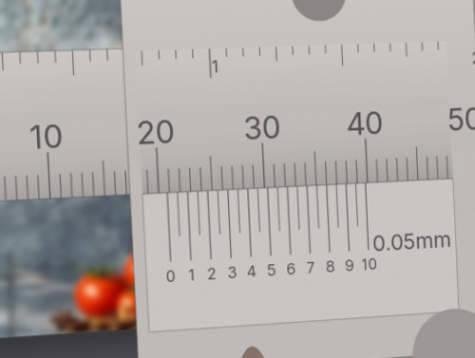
20.8; mm
